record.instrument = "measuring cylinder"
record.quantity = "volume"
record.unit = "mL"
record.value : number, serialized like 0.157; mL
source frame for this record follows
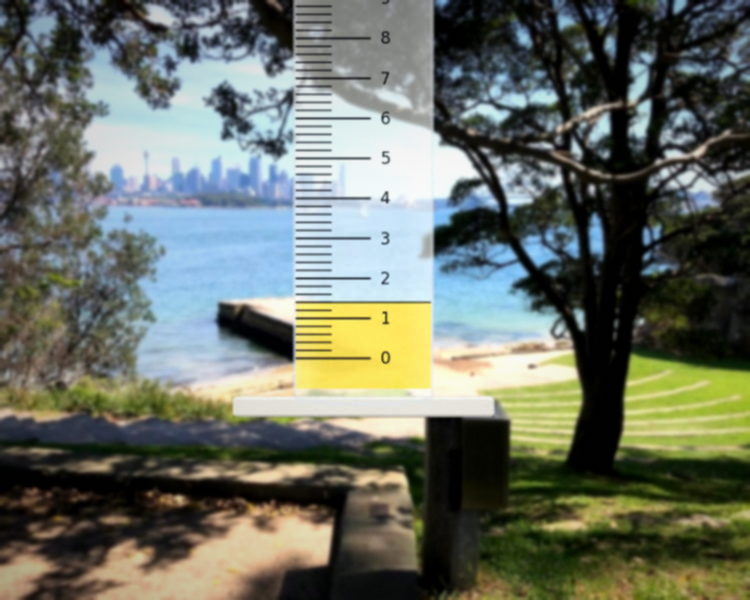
1.4; mL
